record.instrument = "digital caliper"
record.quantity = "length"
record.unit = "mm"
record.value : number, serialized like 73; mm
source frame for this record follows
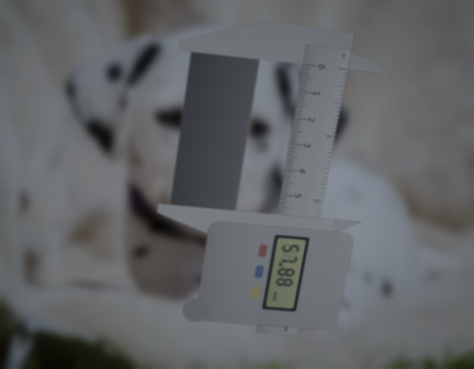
57.88; mm
